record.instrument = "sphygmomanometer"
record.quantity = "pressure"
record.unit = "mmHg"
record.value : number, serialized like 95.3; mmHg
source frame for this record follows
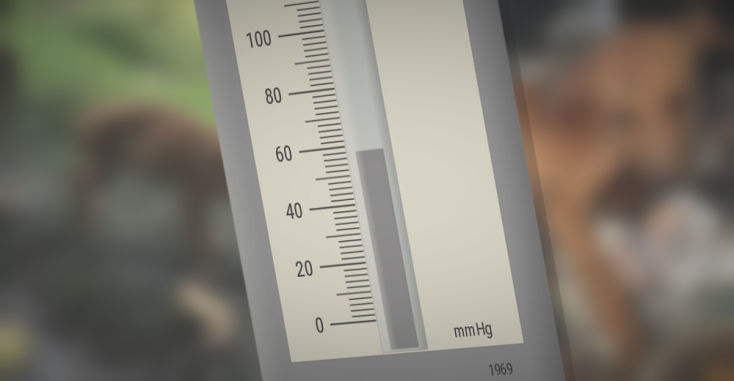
58; mmHg
